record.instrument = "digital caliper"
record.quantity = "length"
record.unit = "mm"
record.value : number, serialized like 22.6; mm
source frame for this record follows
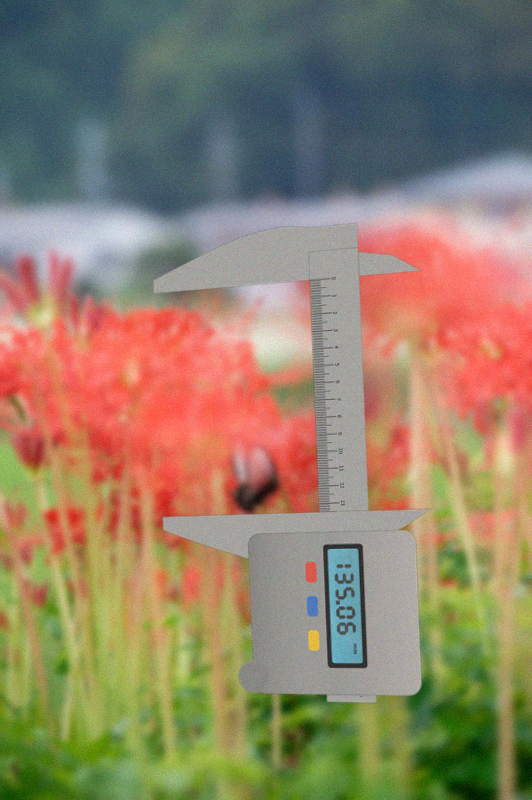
135.06; mm
